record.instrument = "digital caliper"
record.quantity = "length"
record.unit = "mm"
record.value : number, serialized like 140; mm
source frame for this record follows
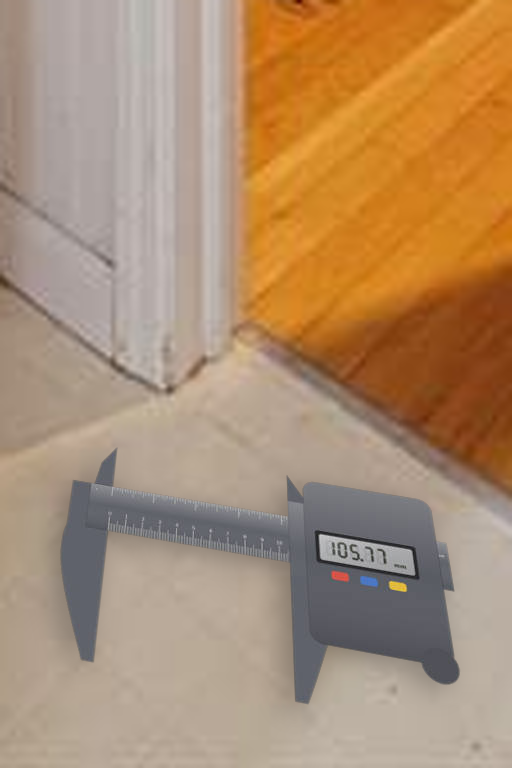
105.77; mm
